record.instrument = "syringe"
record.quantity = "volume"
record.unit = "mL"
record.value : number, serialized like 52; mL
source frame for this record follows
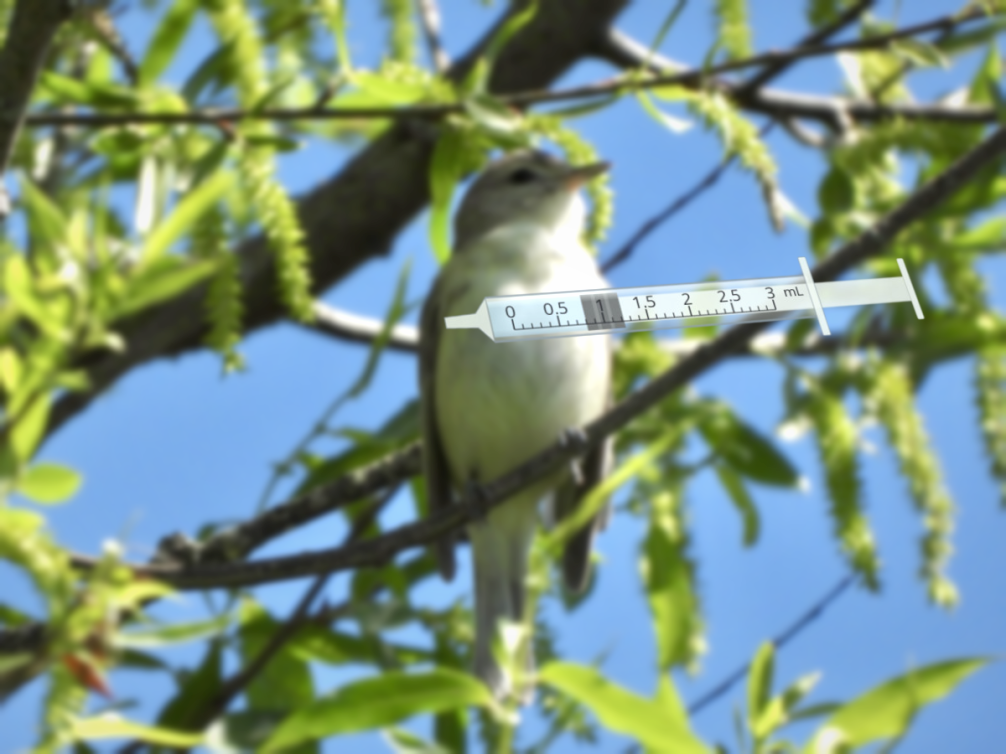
0.8; mL
